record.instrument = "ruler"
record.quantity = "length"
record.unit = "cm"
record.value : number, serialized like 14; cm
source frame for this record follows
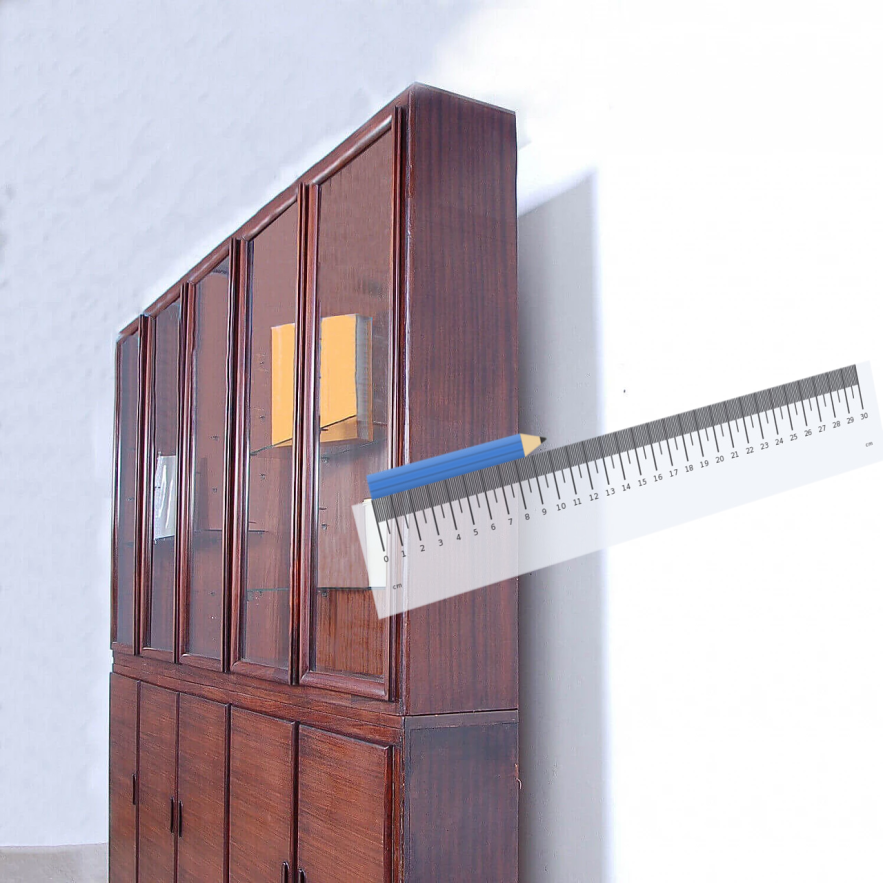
10; cm
